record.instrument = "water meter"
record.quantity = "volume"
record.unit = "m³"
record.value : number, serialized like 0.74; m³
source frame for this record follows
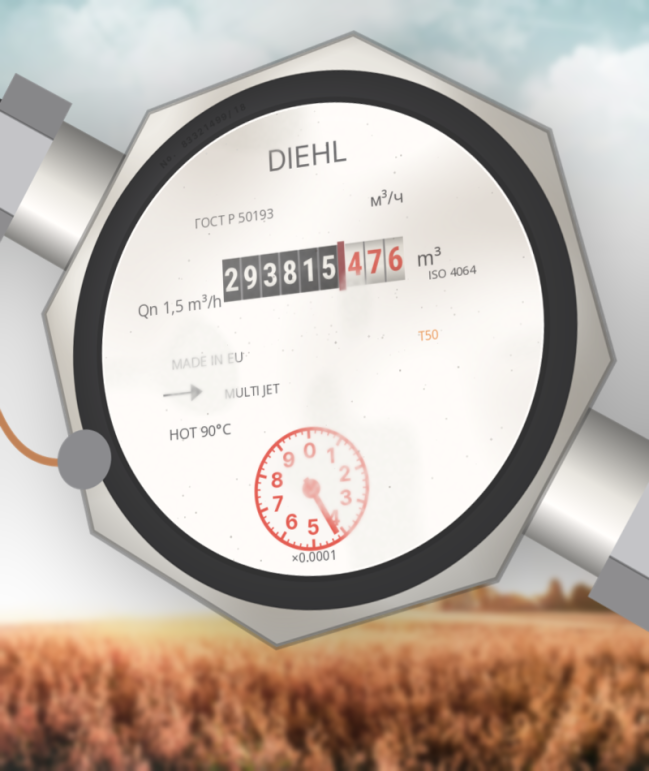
293815.4764; m³
